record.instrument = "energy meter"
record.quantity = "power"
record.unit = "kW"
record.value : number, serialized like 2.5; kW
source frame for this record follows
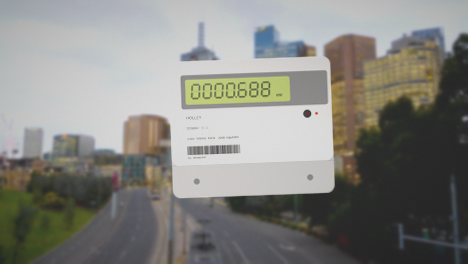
0.688; kW
